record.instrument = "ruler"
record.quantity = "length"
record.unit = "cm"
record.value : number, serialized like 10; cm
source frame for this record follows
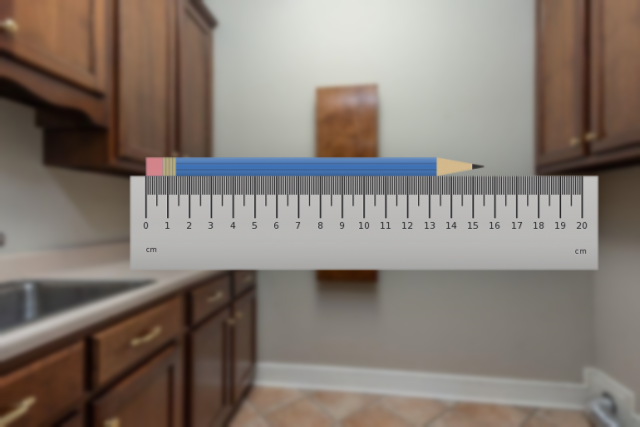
15.5; cm
